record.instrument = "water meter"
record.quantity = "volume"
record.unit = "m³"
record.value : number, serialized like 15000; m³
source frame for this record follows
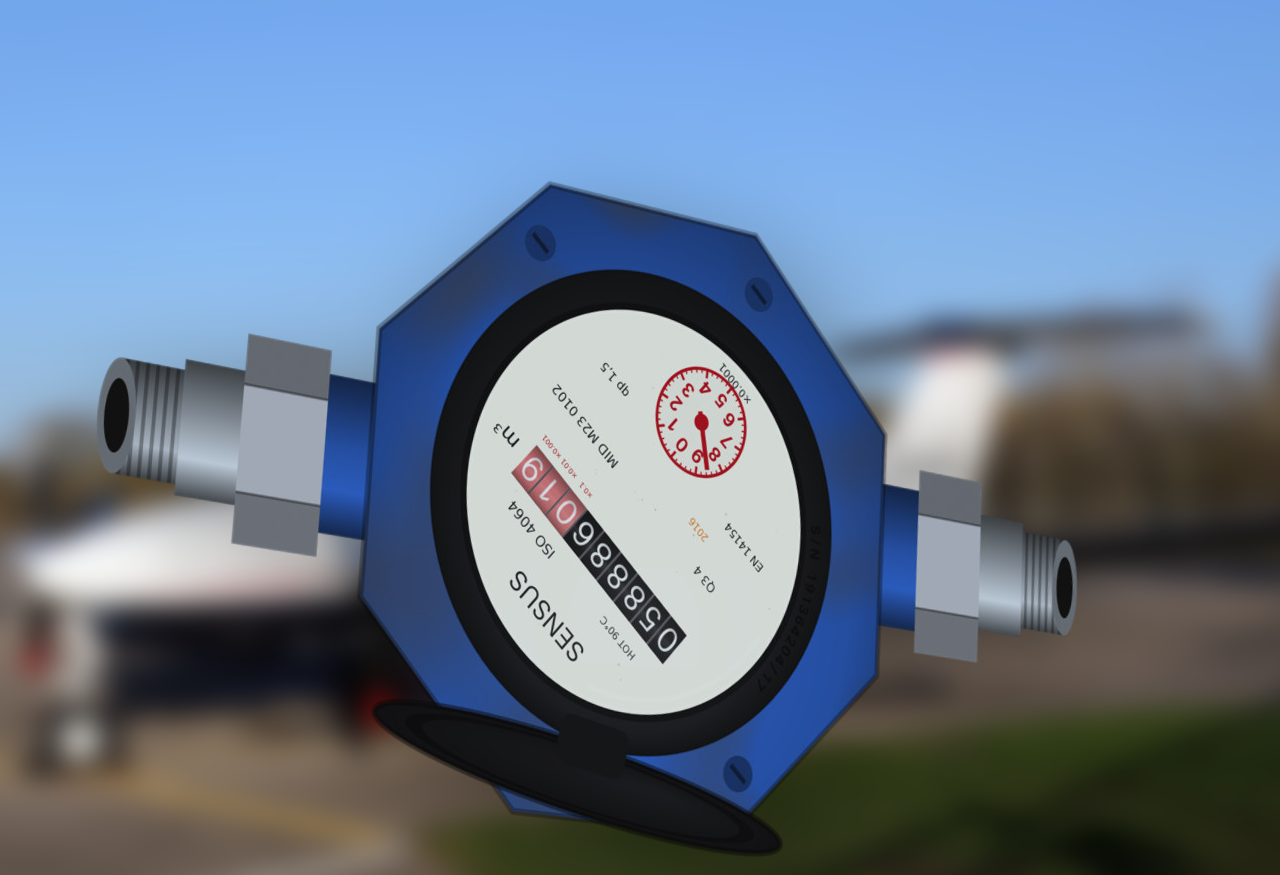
58886.0198; m³
